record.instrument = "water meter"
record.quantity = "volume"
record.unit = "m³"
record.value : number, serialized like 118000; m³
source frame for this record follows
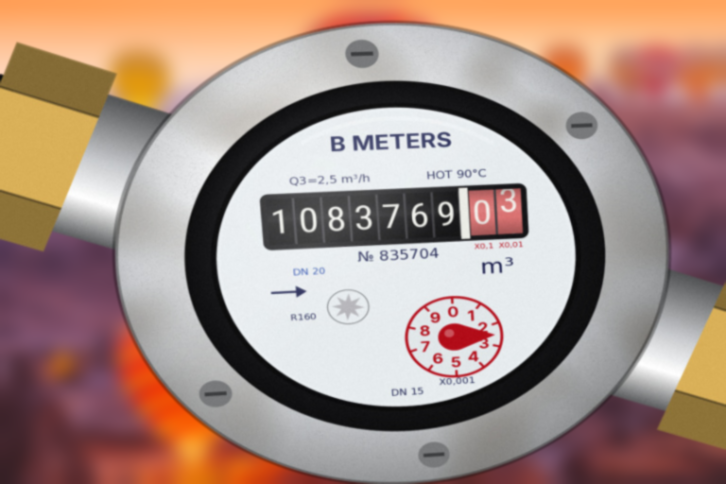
1083769.032; m³
